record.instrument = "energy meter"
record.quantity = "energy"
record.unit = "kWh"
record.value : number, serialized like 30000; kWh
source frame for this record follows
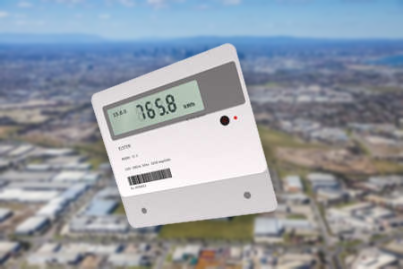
765.8; kWh
